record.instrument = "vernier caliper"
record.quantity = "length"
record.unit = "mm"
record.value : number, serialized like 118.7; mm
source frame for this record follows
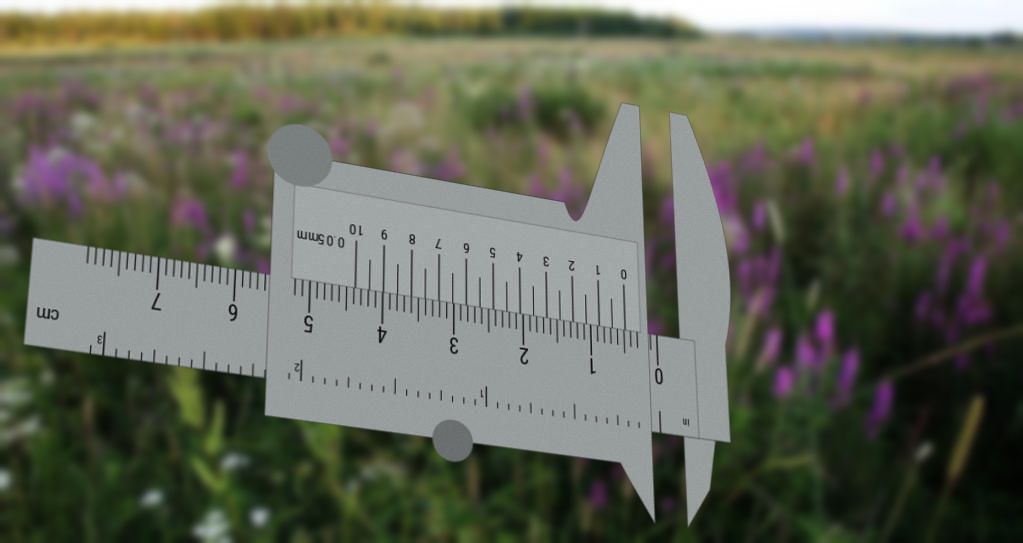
4.8; mm
